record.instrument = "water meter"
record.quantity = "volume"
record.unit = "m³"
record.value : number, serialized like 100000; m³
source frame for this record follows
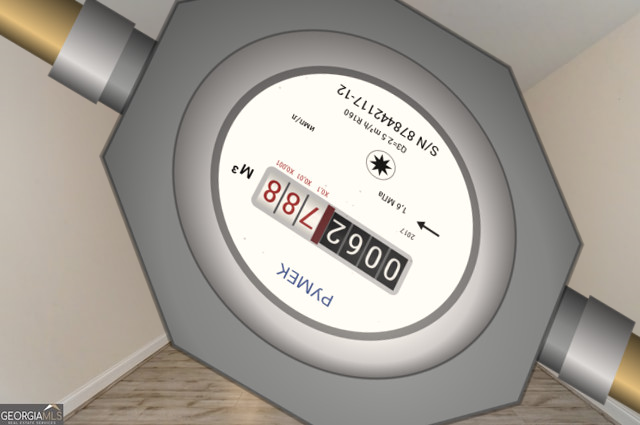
62.788; m³
